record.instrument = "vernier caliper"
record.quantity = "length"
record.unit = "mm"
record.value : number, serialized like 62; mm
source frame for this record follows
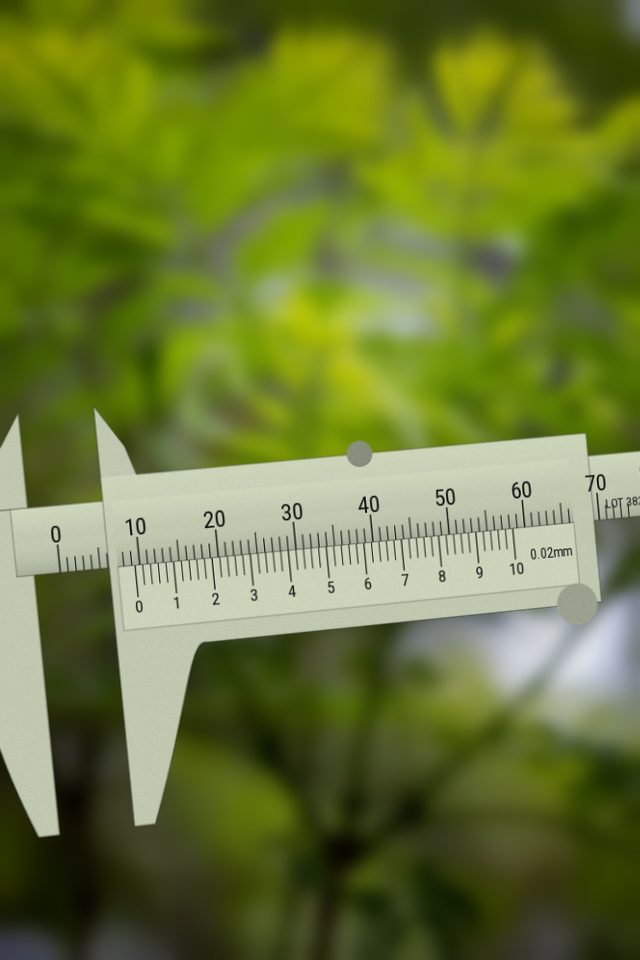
9.4; mm
